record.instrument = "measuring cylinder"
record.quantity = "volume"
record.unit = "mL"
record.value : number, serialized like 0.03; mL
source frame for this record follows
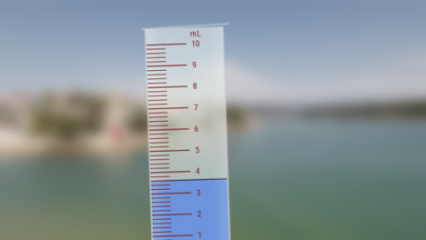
3.6; mL
